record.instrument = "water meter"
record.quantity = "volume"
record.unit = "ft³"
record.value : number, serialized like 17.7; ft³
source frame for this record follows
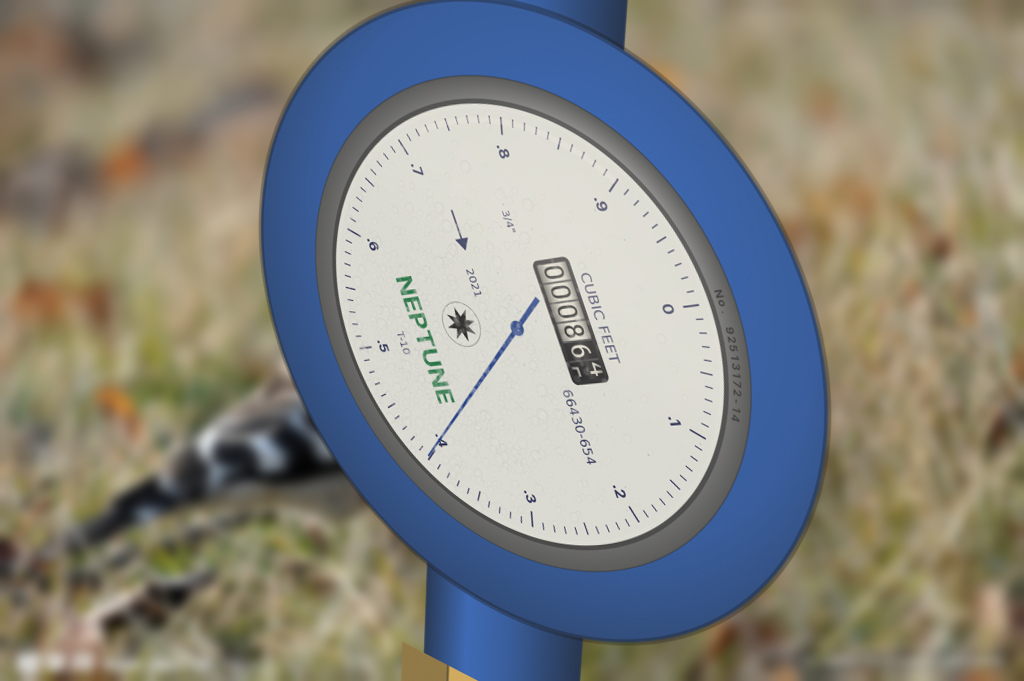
864.40; ft³
